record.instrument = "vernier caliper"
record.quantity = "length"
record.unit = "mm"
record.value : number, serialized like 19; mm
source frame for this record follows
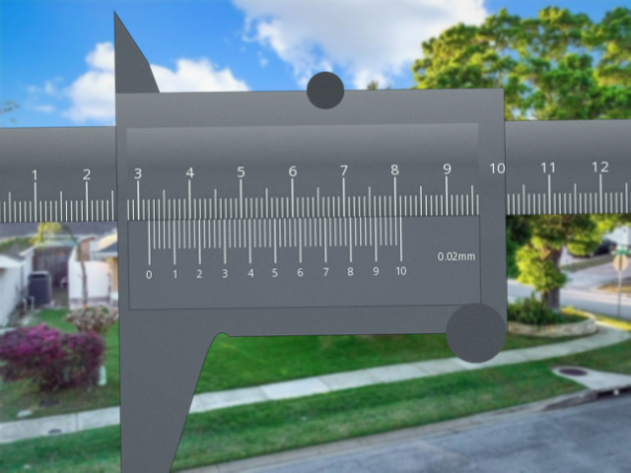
32.0; mm
